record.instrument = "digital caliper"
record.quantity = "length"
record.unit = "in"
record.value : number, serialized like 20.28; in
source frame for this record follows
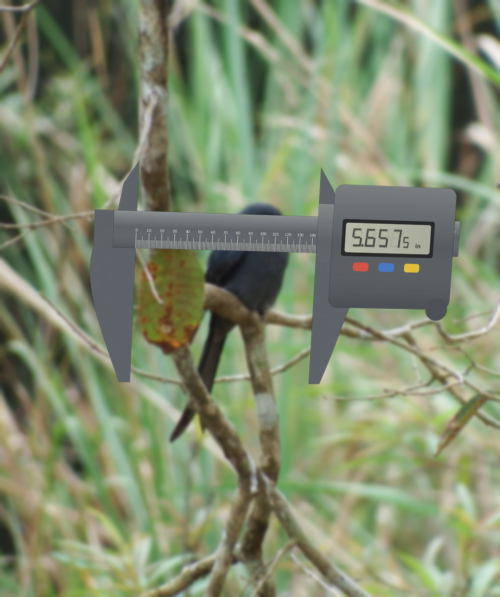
5.6575; in
